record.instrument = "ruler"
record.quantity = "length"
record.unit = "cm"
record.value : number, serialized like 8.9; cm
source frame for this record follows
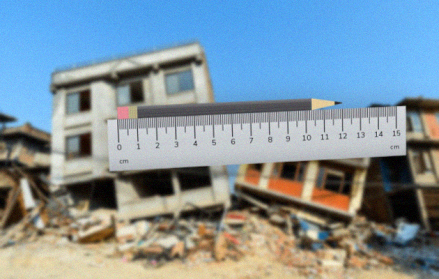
12; cm
